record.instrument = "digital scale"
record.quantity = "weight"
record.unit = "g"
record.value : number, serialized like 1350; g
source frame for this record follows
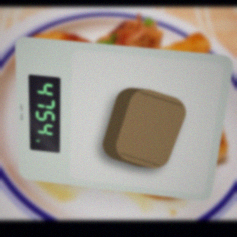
4754; g
